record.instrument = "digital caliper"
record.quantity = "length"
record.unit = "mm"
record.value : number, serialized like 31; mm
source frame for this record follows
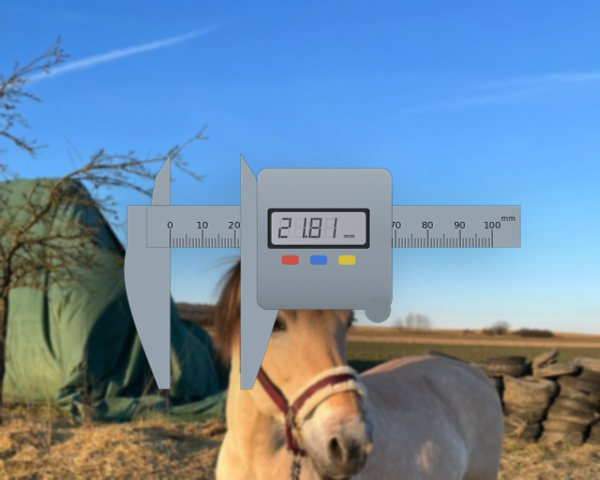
21.81; mm
